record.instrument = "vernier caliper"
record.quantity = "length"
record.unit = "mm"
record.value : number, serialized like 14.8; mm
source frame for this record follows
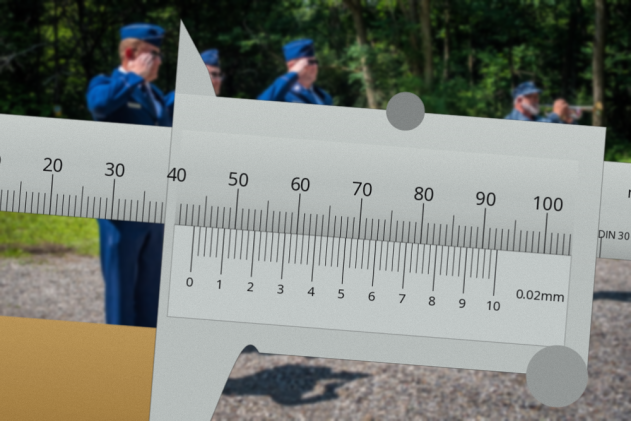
43.4; mm
